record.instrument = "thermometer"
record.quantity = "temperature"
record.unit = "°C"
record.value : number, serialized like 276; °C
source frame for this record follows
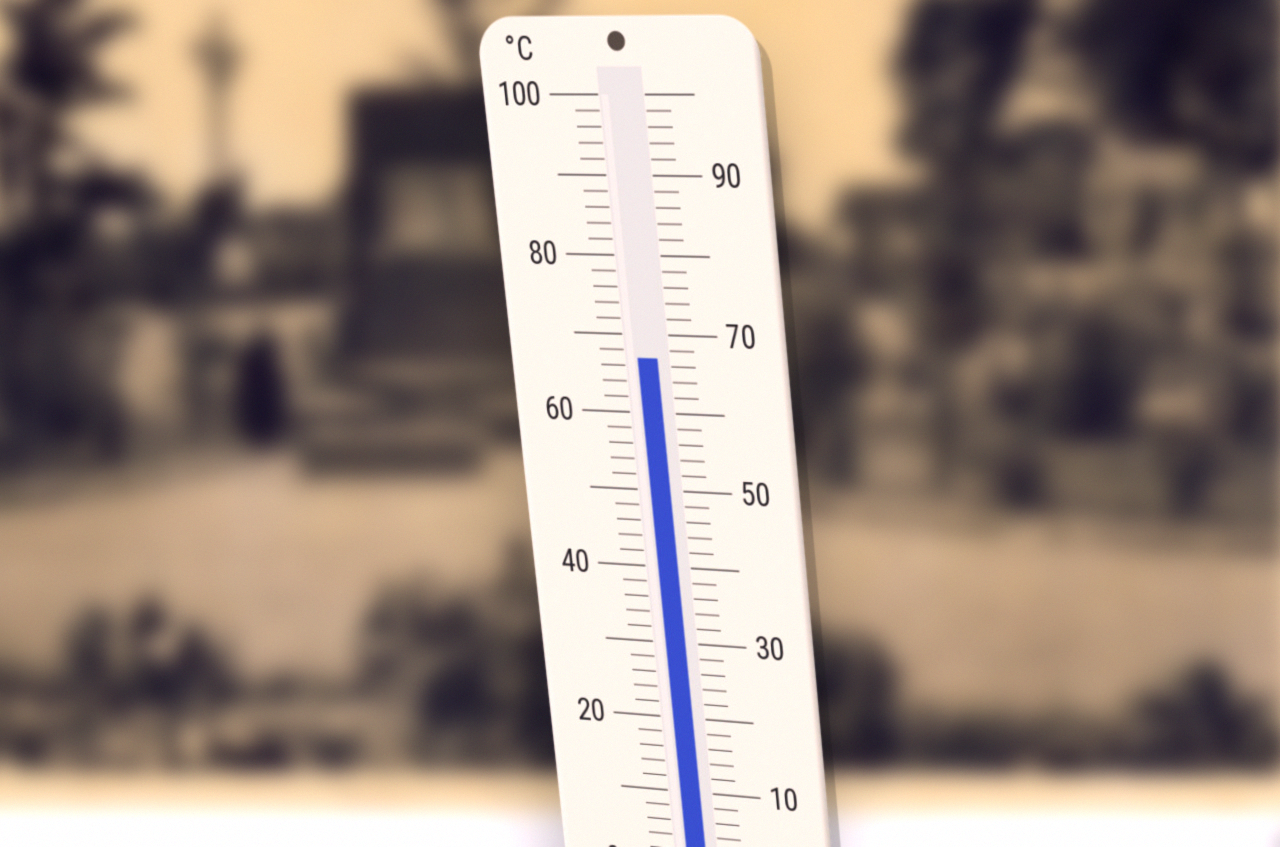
67; °C
